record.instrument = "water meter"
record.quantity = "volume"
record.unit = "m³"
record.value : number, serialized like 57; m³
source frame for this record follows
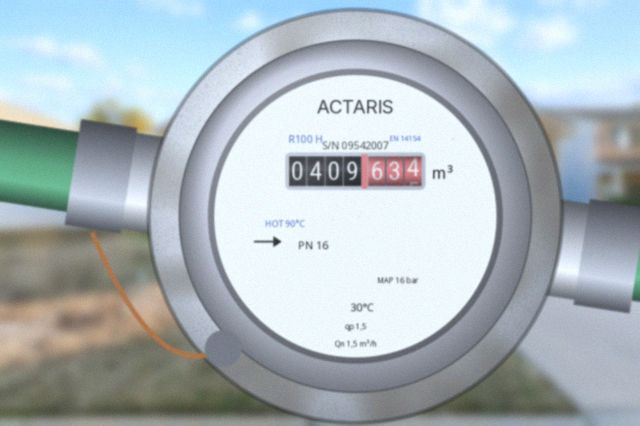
409.634; m³
